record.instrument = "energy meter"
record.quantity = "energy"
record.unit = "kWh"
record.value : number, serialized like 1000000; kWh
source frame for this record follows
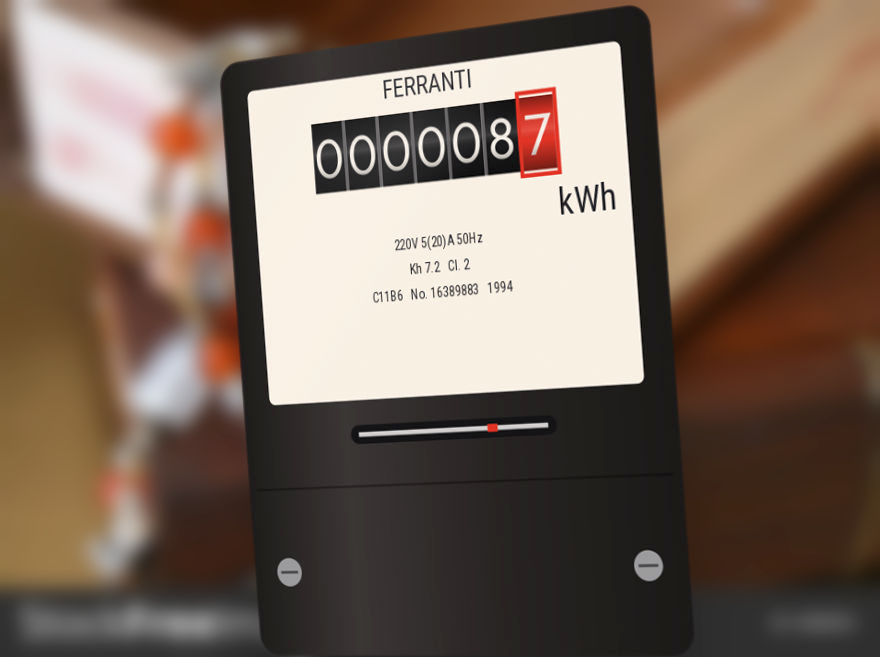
8.7; kWh
